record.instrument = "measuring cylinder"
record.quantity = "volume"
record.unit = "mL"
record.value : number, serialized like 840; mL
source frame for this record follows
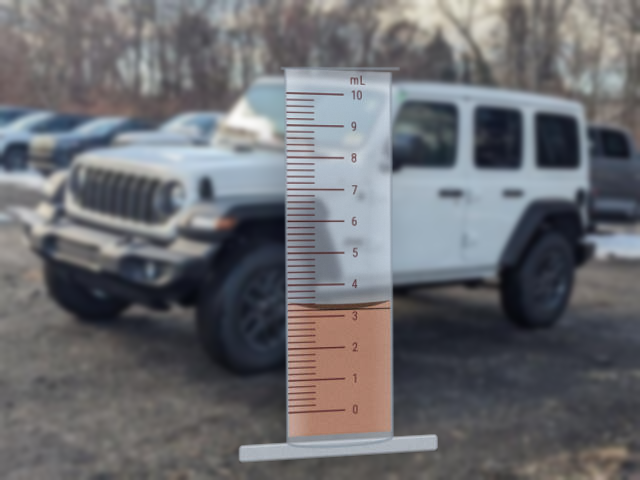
3.2; mL
